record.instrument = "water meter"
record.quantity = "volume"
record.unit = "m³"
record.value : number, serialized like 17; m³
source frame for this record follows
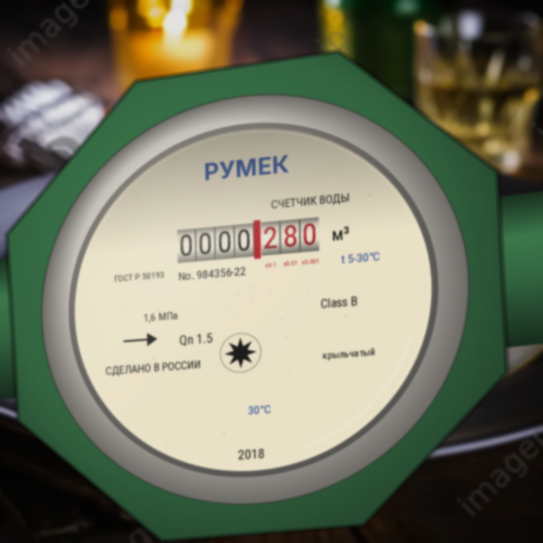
0.280; m³
